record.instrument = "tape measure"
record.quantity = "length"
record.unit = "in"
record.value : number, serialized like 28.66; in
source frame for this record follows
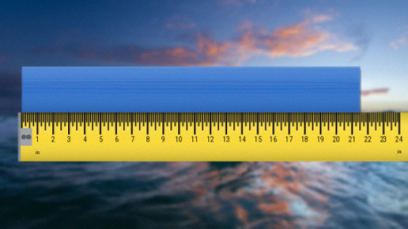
21.5; in
